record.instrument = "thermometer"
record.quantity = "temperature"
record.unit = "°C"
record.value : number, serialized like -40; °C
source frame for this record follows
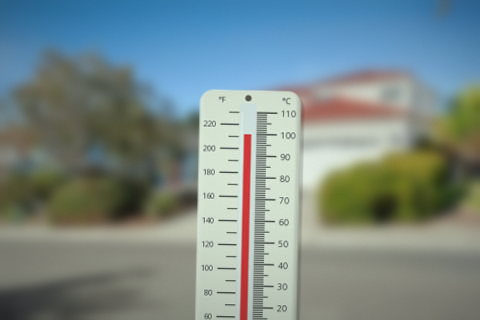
100; °C
